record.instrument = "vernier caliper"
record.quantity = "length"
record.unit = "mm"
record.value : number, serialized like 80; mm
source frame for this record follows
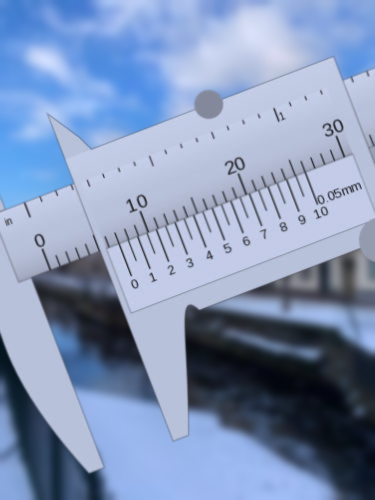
7.0; mm
